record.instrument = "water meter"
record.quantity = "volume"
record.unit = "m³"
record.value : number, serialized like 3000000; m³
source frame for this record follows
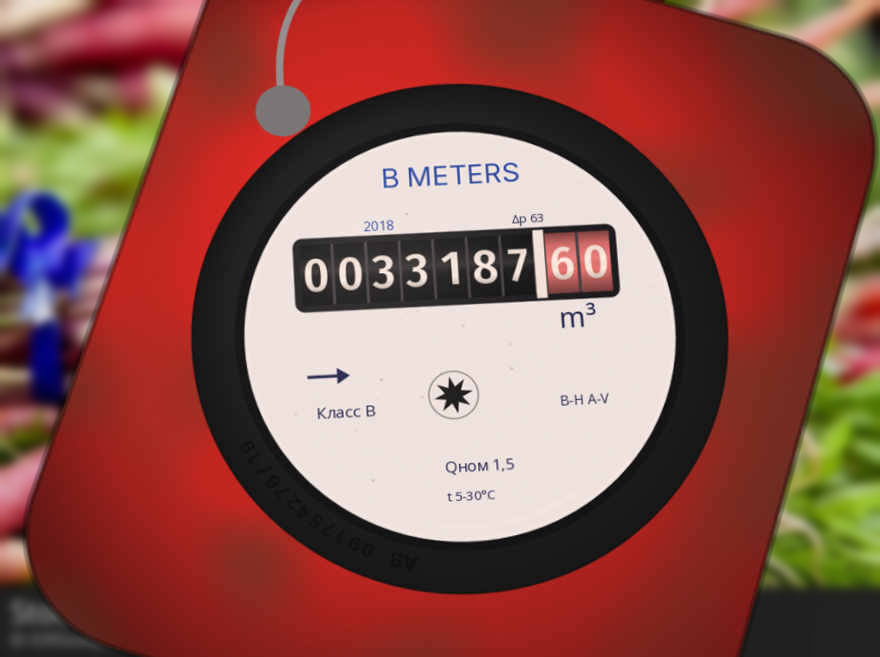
33187.60; m³
